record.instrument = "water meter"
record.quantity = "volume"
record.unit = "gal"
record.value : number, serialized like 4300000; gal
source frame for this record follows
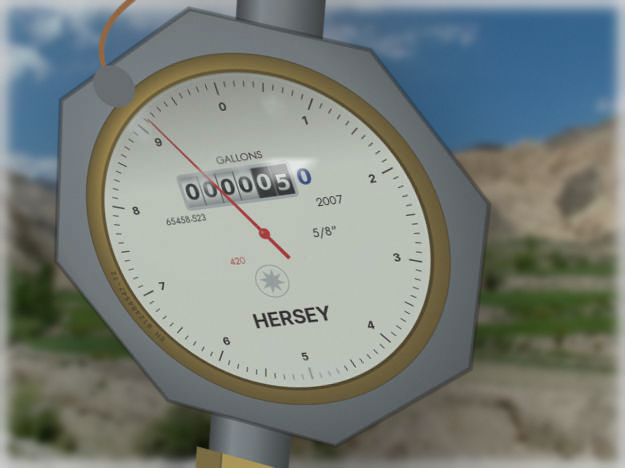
49.1; gal
